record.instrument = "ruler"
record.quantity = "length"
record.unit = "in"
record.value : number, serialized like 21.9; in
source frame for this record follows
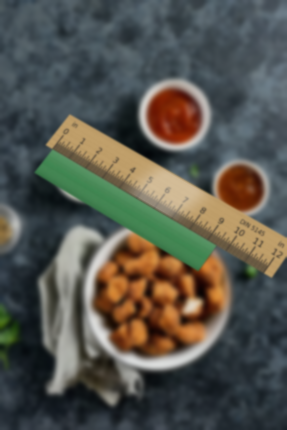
9.5; in
